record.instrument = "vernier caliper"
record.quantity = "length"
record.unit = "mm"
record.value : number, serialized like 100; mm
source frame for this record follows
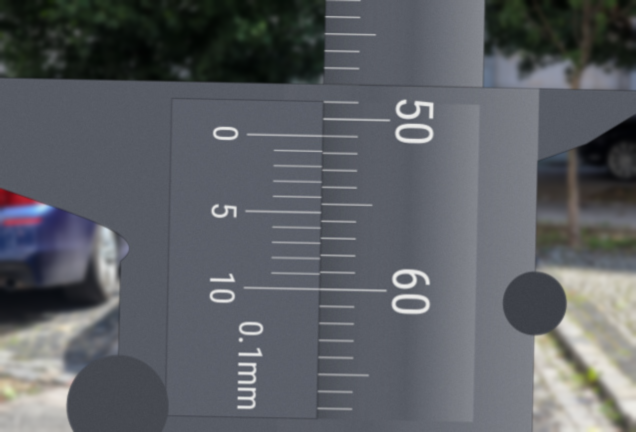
51.0; mm
